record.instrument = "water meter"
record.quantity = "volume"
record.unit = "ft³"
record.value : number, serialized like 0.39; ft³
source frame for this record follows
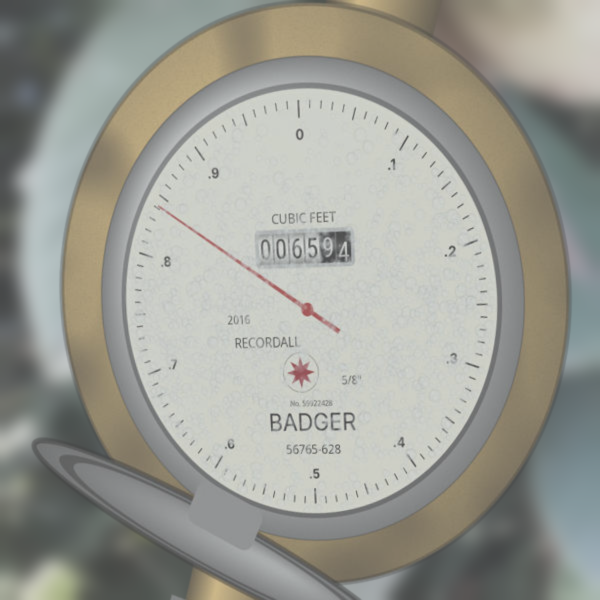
6593.84; ft³
